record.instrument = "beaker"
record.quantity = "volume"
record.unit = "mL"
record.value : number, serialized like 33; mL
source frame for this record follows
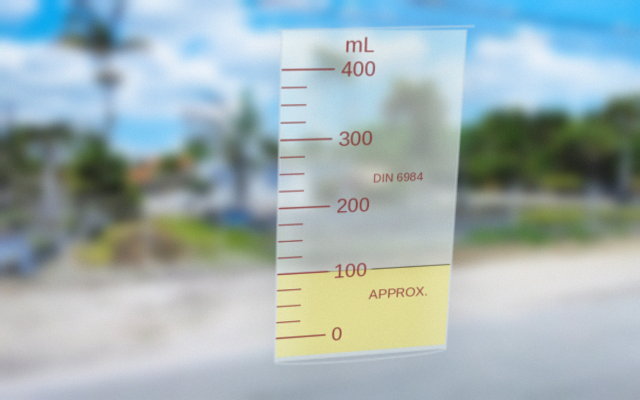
100; mL
